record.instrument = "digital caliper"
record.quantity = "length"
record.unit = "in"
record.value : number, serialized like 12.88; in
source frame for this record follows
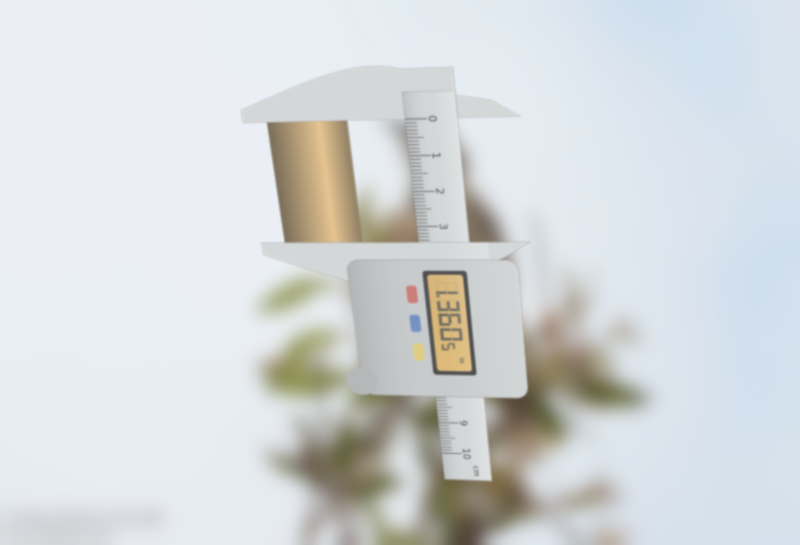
1.3605; in
